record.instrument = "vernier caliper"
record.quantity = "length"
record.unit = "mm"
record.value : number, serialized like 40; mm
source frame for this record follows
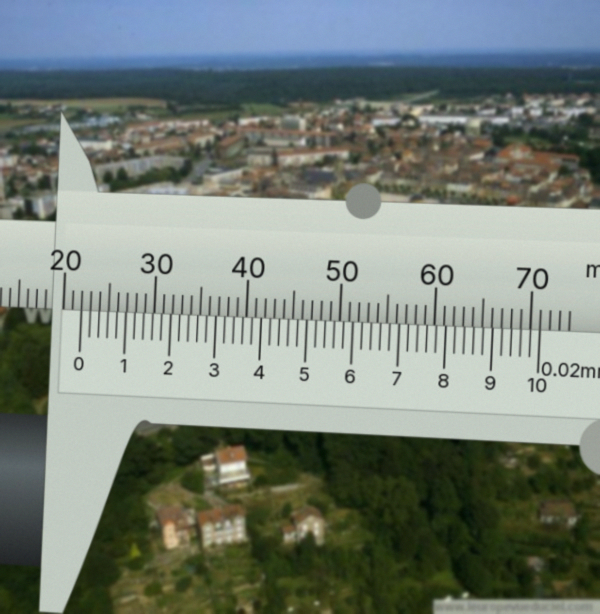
22.0; mm
